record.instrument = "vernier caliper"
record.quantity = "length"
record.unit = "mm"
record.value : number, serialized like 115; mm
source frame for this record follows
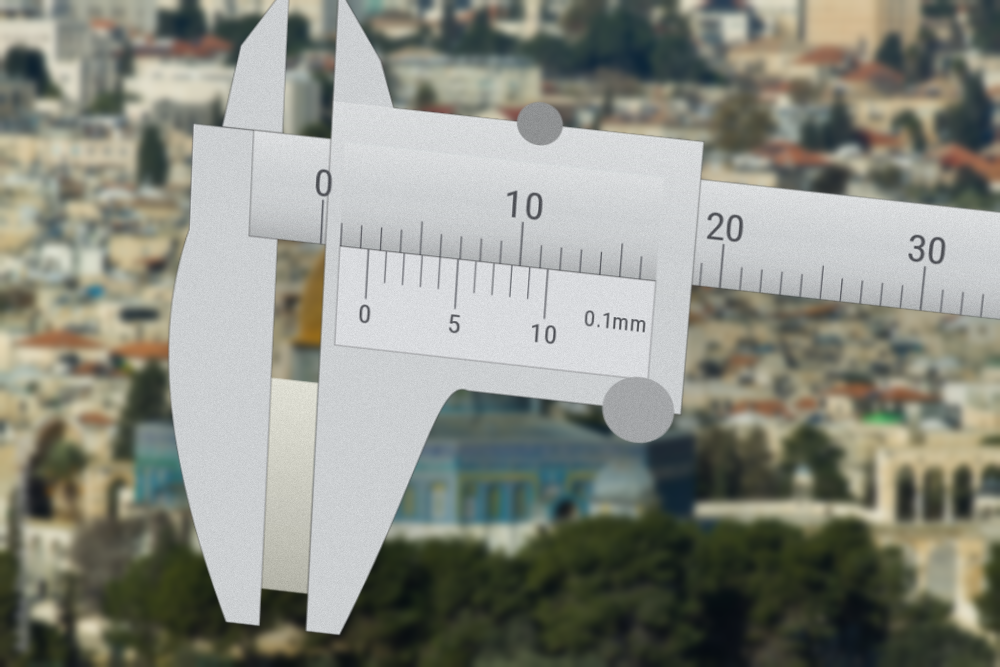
2.4; mm
